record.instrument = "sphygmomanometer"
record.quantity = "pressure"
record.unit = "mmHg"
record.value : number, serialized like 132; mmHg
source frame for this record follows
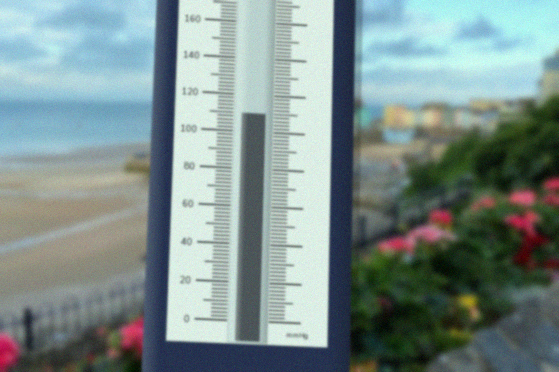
110; mmHg
